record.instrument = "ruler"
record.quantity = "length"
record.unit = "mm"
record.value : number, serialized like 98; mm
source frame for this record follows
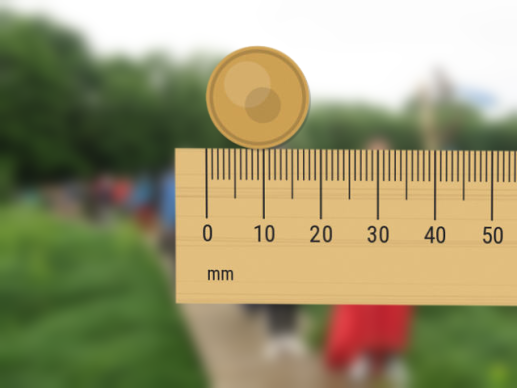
18; mm
